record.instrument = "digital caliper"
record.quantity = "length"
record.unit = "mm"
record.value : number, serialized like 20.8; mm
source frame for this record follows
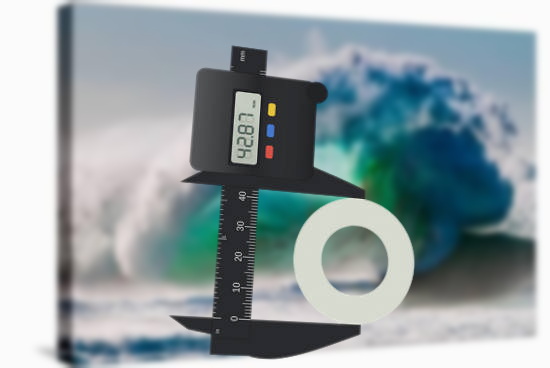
42.87; mm
